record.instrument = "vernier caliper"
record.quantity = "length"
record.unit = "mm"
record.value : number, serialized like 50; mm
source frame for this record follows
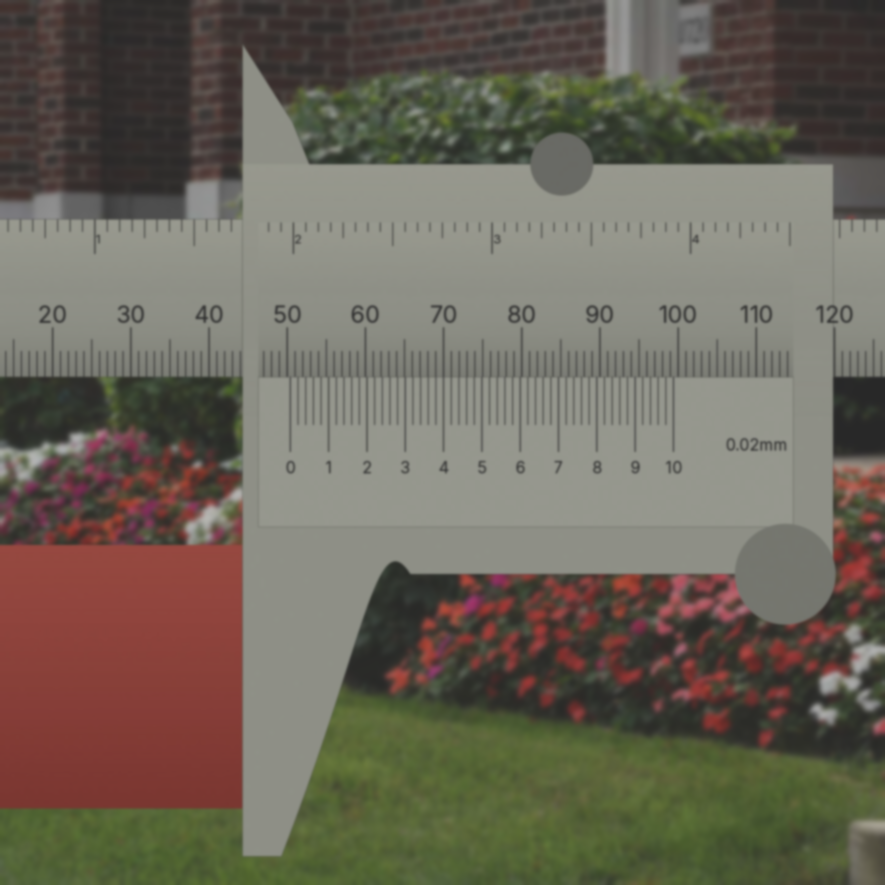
50.4; mm
